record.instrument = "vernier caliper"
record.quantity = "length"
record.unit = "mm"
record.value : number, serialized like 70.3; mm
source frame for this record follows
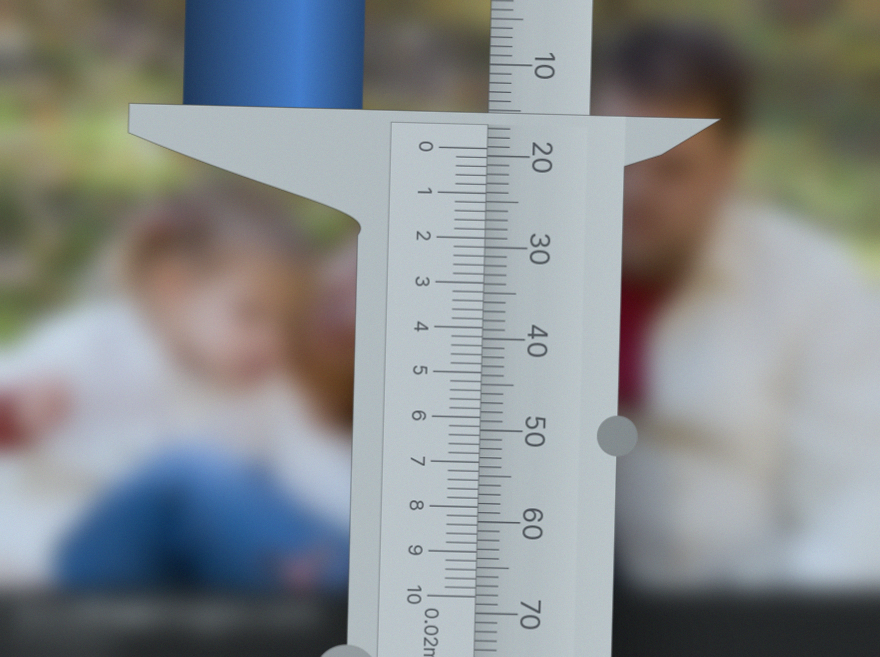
19.2; mm
